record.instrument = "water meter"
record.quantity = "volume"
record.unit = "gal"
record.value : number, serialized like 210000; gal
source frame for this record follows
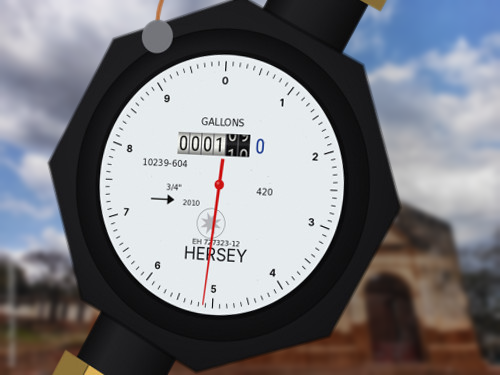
1095.1; gal
